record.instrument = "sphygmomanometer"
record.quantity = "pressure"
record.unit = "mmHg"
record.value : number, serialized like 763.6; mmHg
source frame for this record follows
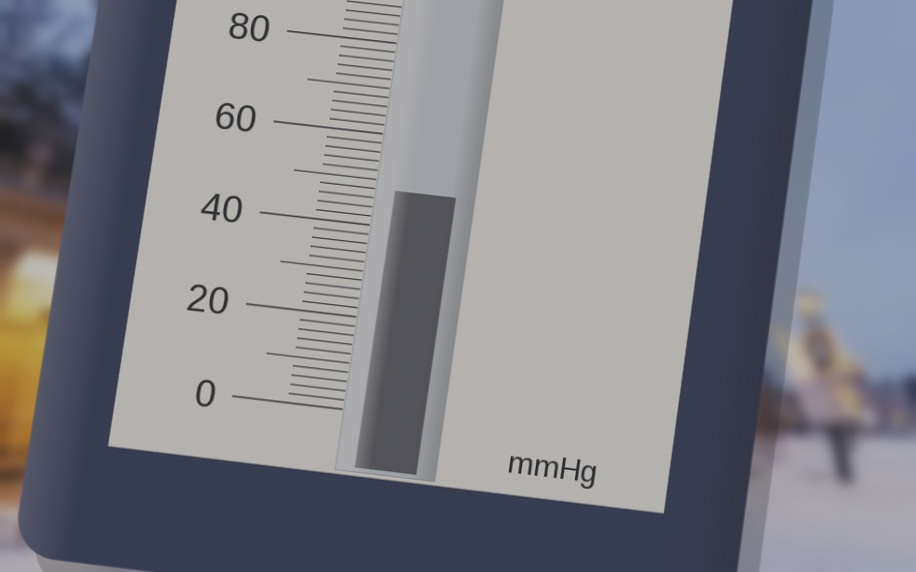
48; mmHg
